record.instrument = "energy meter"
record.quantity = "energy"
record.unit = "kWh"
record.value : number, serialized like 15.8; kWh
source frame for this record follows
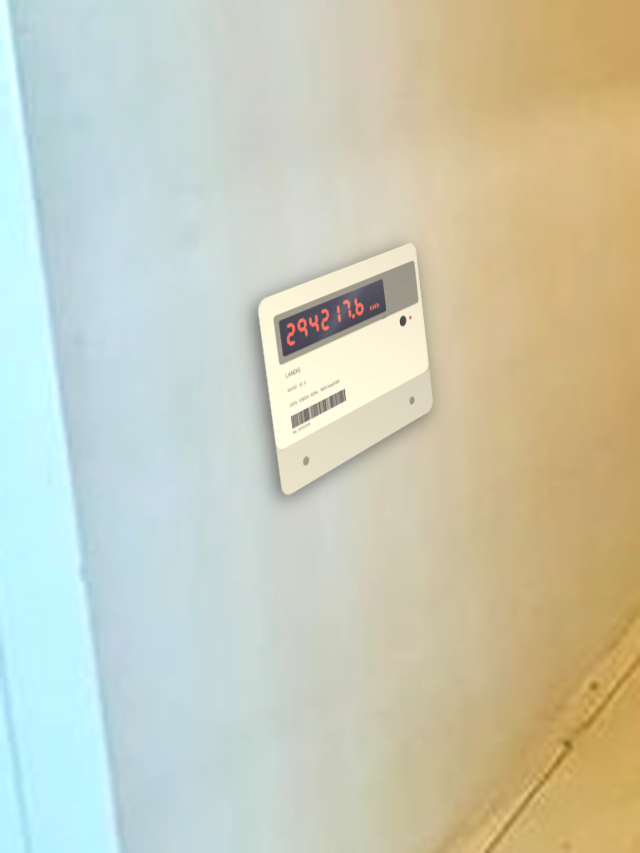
294217.6; kWh
